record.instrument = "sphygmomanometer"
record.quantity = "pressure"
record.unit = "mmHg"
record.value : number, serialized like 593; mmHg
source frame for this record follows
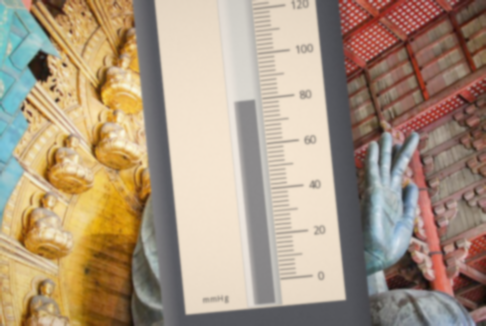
80; mmHg
